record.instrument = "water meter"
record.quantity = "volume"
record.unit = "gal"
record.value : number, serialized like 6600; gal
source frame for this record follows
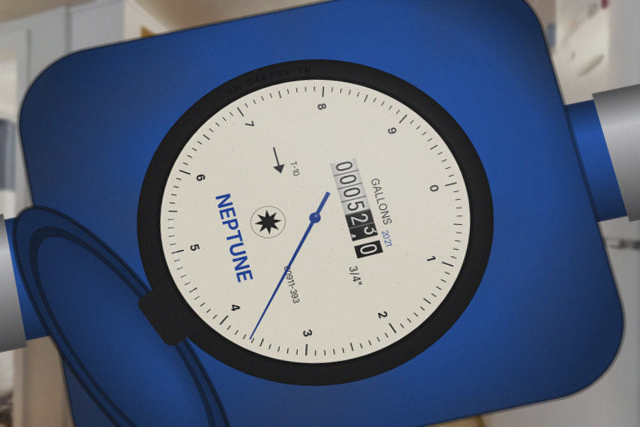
5233.6; gal
